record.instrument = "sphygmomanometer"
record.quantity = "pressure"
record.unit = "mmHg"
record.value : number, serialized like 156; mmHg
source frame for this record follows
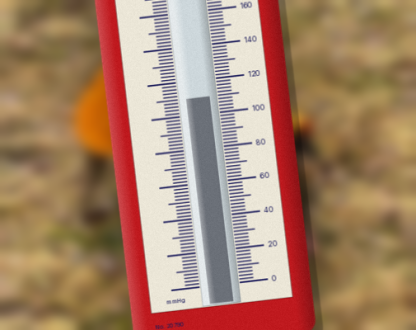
110; mmHg
